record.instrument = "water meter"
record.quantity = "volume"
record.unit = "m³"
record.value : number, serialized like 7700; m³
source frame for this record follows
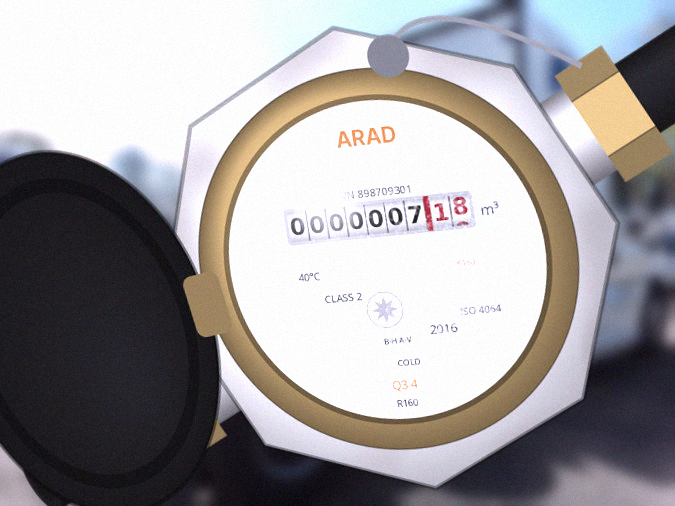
7.18; m³
